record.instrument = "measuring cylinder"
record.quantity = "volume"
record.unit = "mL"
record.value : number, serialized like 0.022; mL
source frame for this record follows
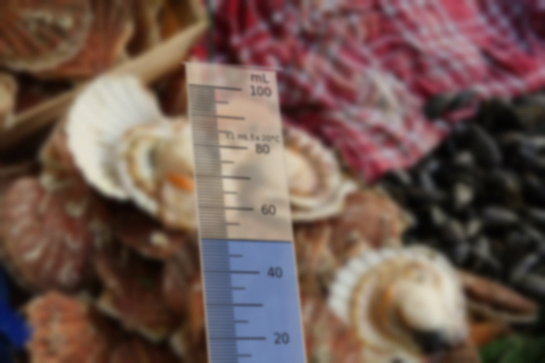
50; mL
